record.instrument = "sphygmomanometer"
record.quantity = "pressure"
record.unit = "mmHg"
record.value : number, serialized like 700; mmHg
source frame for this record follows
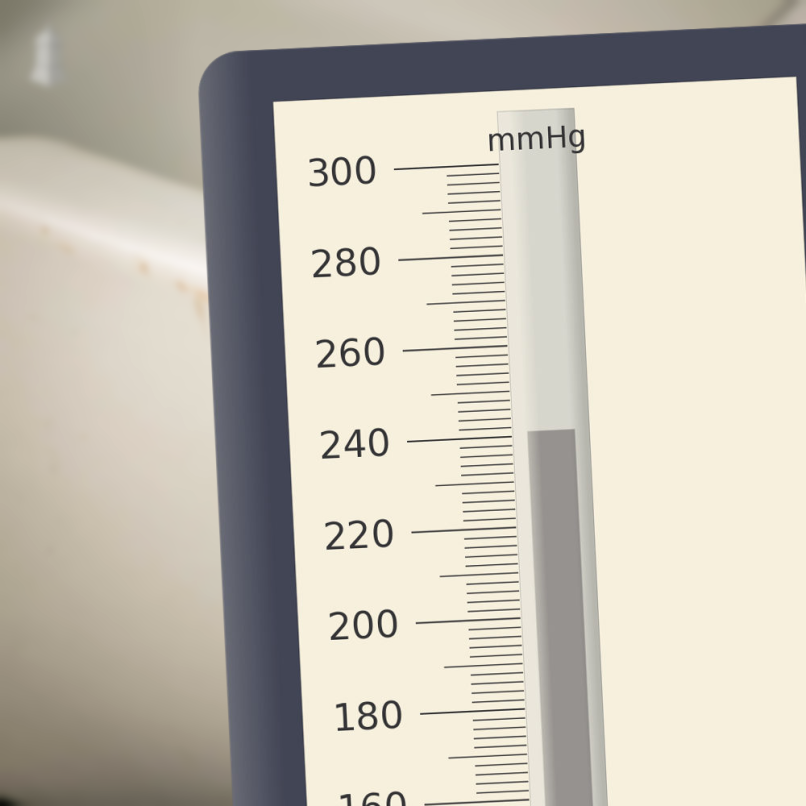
241; mmHg
